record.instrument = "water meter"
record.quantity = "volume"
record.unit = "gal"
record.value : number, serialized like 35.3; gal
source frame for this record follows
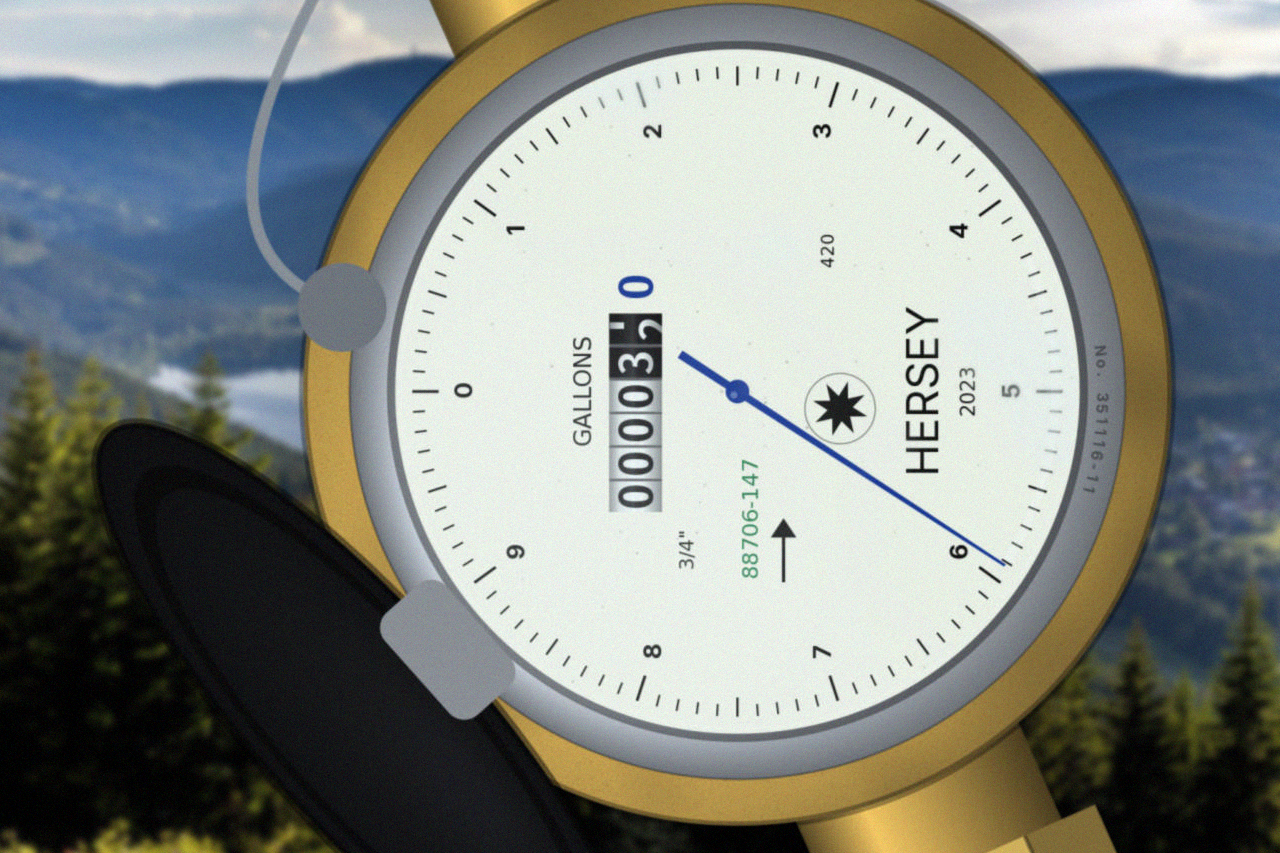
315.9; gal
